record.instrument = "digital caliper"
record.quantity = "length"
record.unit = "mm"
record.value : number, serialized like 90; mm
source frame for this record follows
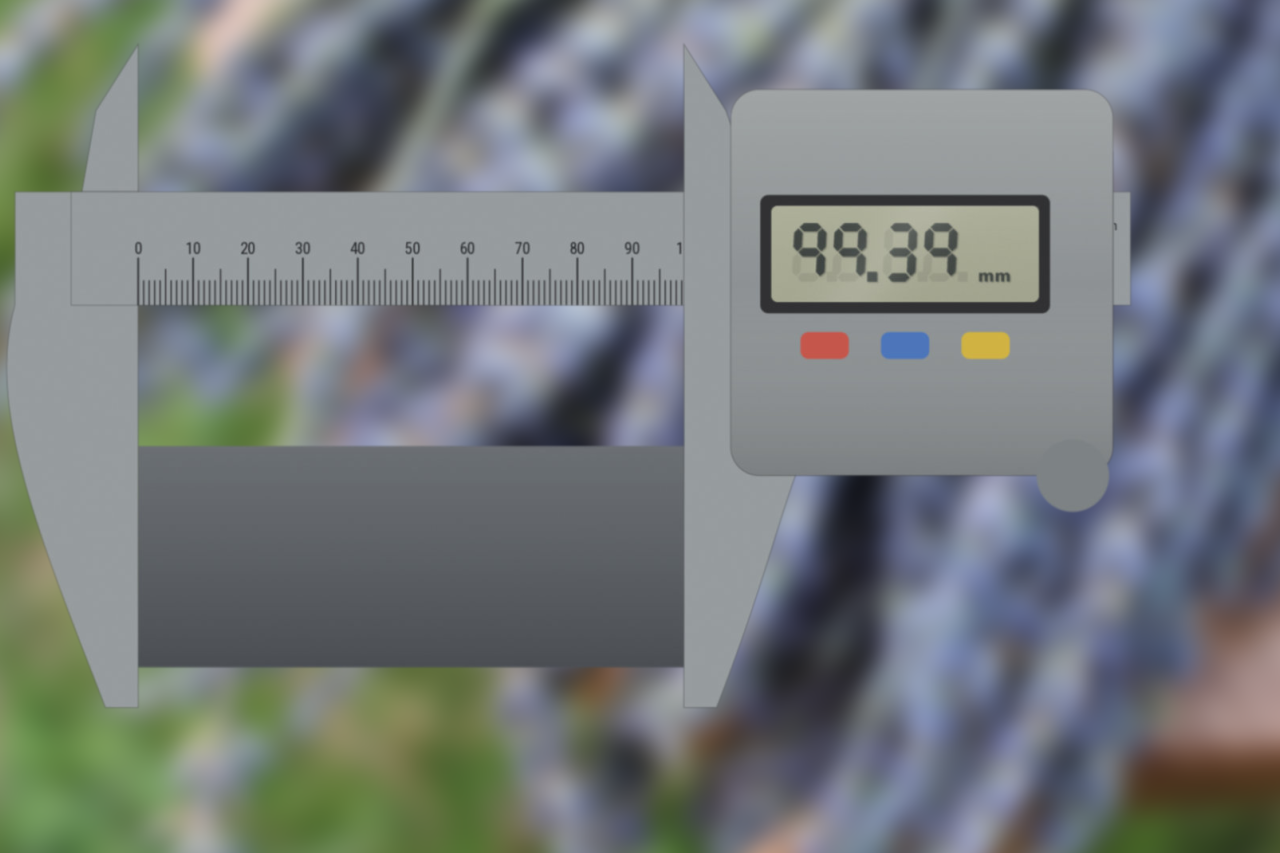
99.39; mm
